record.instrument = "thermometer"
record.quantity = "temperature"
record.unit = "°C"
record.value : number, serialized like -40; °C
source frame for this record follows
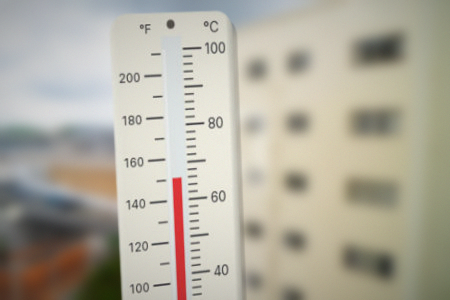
66; °C
